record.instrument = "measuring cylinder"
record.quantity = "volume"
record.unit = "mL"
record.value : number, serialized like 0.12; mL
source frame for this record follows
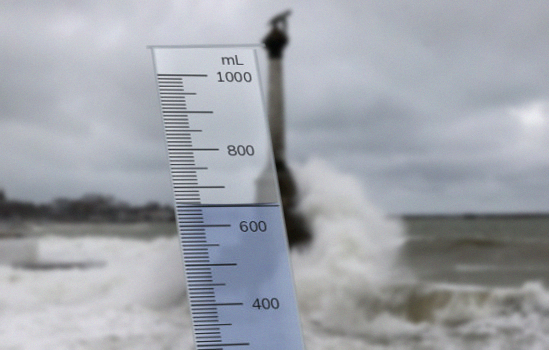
650; mL
